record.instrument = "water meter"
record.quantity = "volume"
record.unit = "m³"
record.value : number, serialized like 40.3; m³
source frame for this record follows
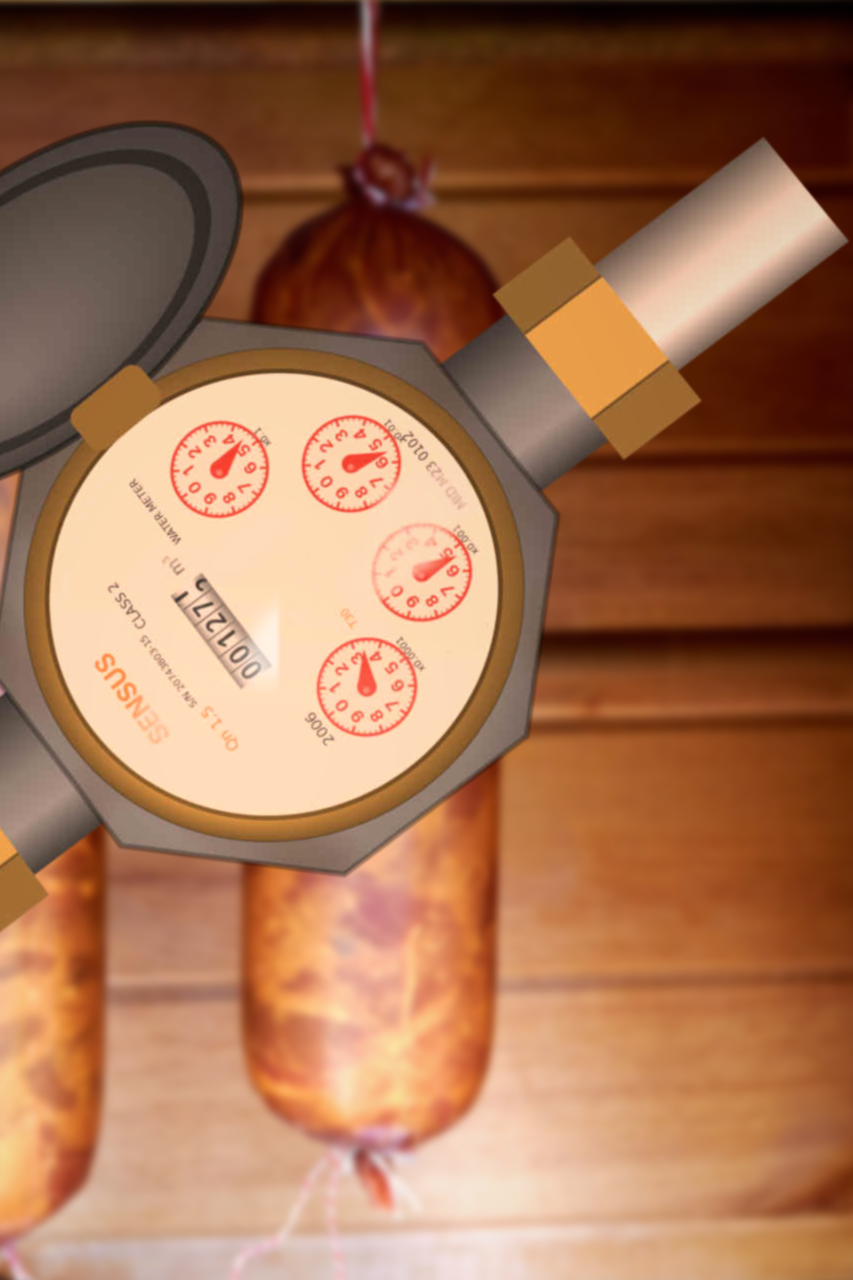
1271.4553; m³
